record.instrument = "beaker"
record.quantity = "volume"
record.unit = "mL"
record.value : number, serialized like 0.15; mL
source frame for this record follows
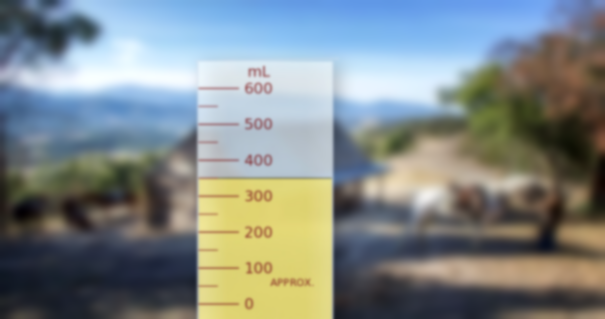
350; mL
